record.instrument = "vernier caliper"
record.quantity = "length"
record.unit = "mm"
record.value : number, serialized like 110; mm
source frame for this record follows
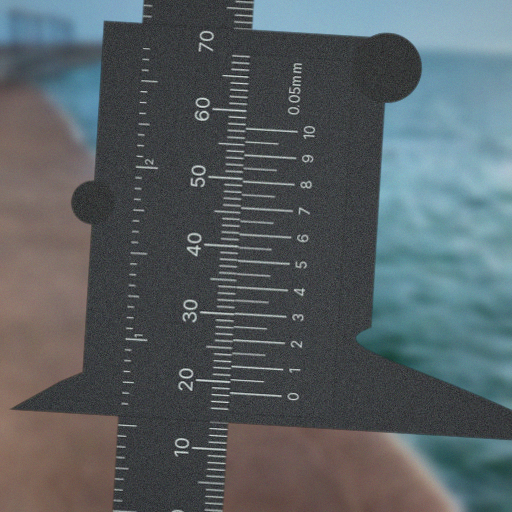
18.4; mm
